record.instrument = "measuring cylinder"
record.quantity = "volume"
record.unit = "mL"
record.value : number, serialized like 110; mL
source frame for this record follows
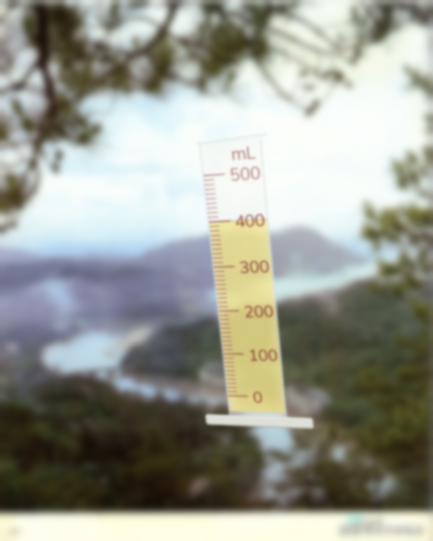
400; mL
